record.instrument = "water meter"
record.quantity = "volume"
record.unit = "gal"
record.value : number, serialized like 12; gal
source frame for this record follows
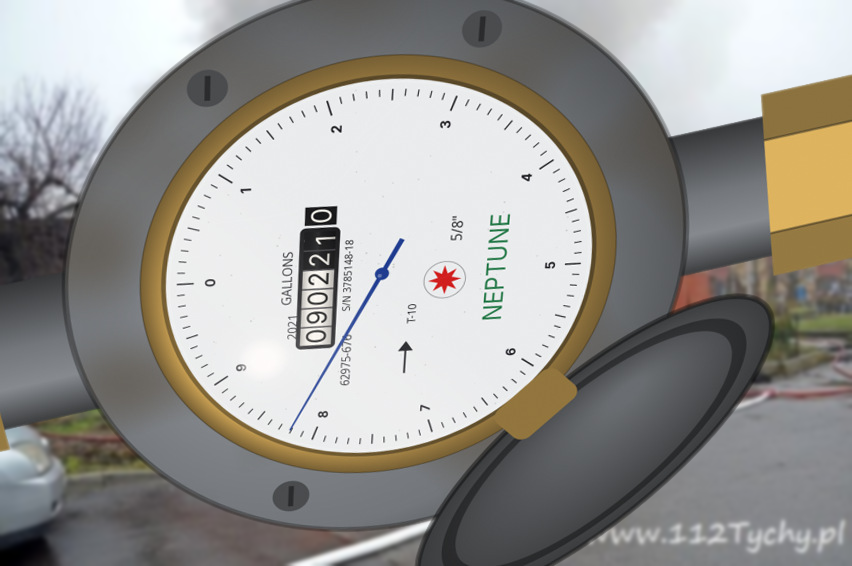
902208.2; gal
